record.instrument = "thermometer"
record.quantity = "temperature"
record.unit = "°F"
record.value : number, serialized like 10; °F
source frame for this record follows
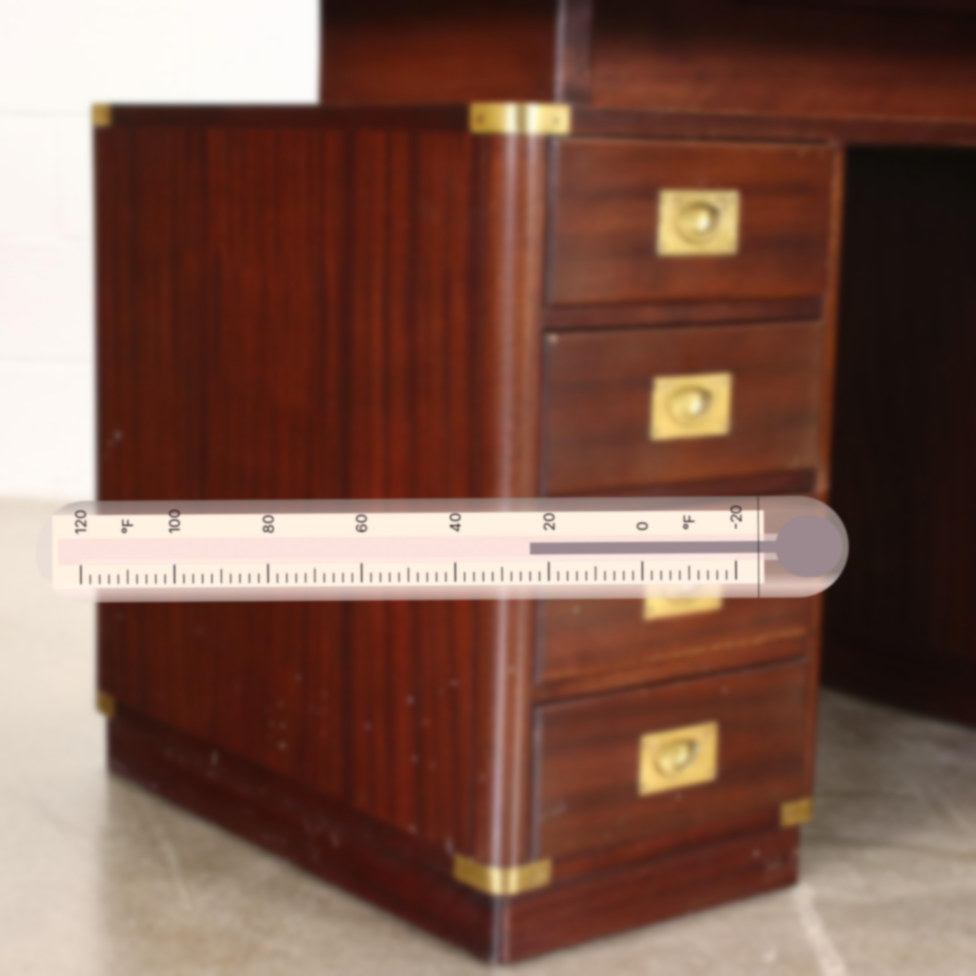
24; °F
